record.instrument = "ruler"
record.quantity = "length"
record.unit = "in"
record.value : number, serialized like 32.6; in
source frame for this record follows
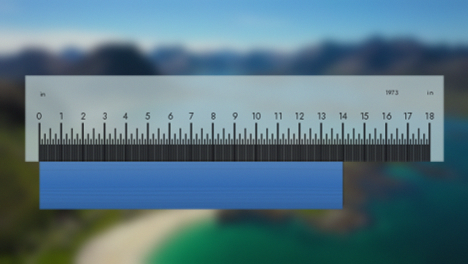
14; in
